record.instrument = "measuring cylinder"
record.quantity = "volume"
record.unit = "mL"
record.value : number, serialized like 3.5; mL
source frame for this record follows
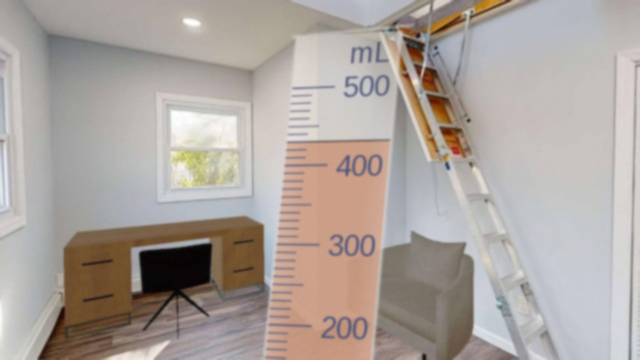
430; mL
